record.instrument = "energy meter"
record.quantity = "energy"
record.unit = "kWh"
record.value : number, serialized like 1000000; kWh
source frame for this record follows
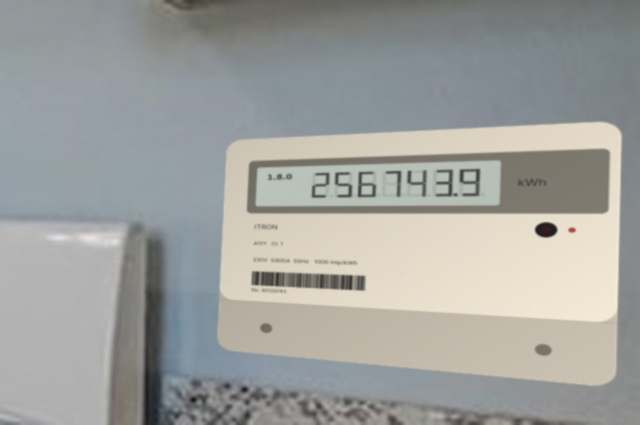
256743.9; kWh
